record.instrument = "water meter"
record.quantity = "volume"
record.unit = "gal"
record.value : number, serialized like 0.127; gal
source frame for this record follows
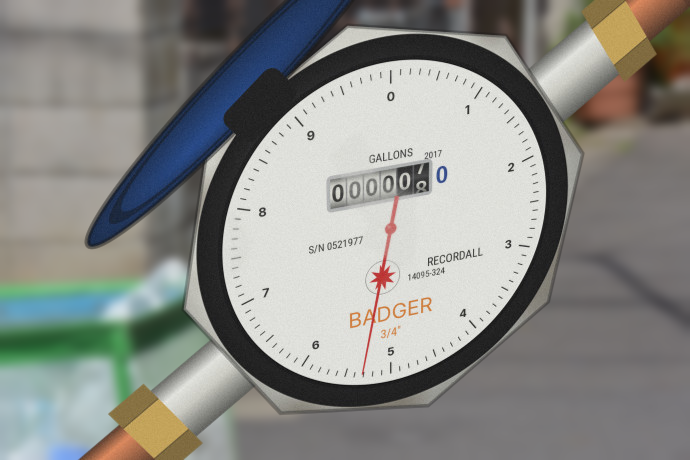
75.3; gal
